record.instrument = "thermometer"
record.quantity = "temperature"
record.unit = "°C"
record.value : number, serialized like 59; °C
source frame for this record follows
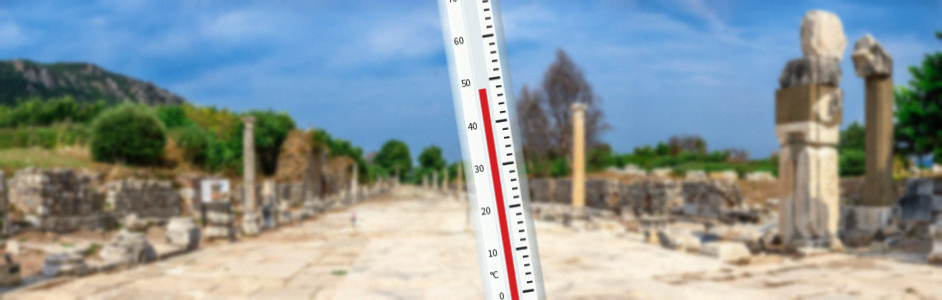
48; °C
